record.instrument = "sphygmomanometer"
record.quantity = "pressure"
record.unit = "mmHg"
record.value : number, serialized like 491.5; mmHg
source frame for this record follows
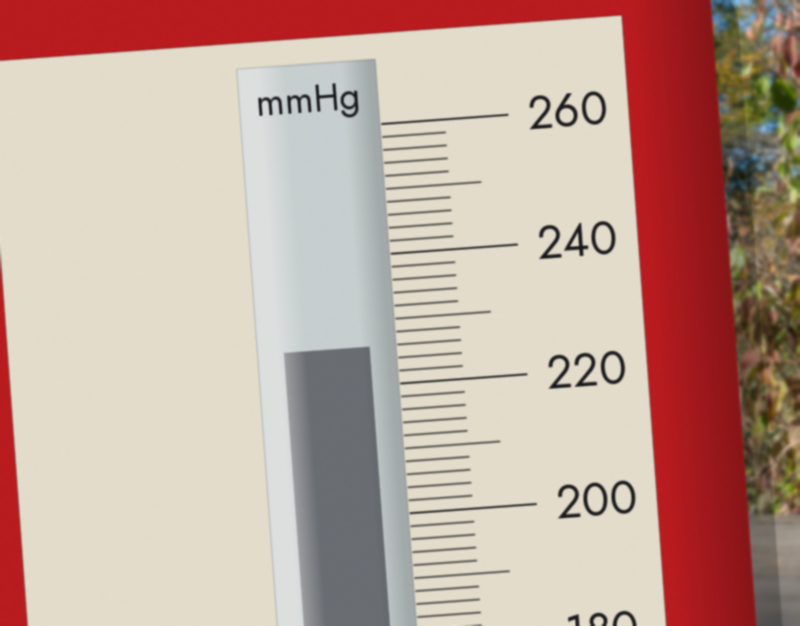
226; mmHg
